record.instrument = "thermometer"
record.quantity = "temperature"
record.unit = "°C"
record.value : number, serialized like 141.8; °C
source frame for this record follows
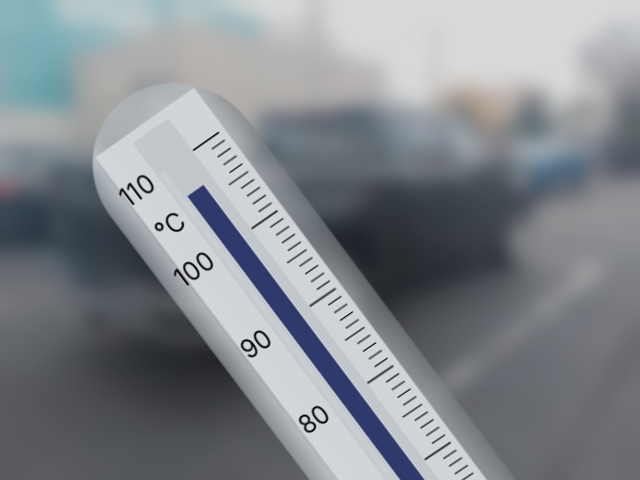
106.5; °C
